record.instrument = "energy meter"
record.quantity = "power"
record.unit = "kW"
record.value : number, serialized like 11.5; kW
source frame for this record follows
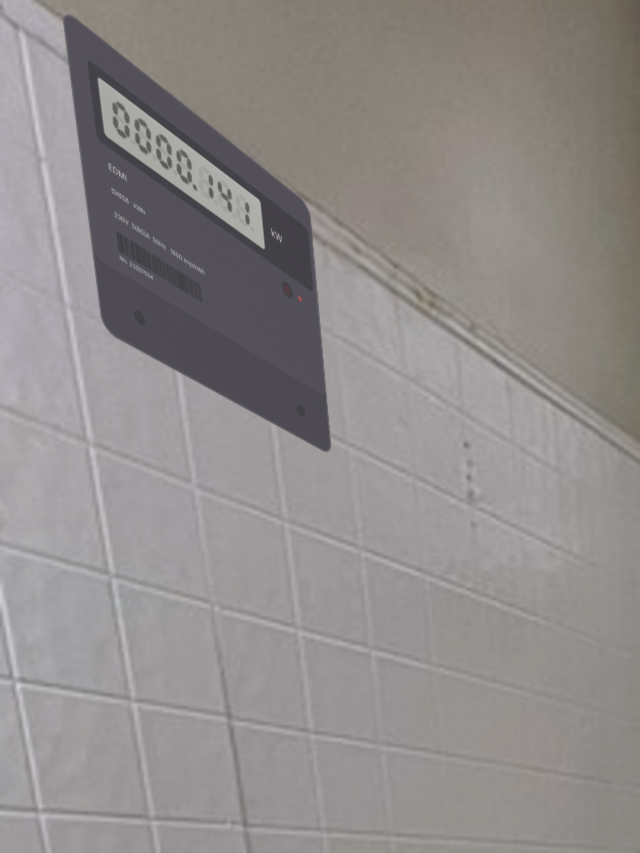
0.141; kW
